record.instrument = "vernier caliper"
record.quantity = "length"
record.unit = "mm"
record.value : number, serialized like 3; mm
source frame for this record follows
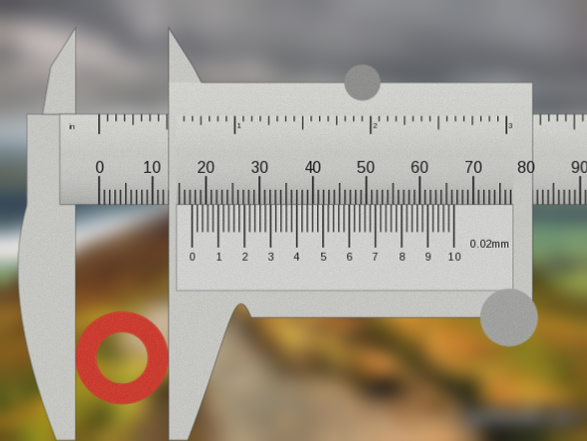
17.4; mm
